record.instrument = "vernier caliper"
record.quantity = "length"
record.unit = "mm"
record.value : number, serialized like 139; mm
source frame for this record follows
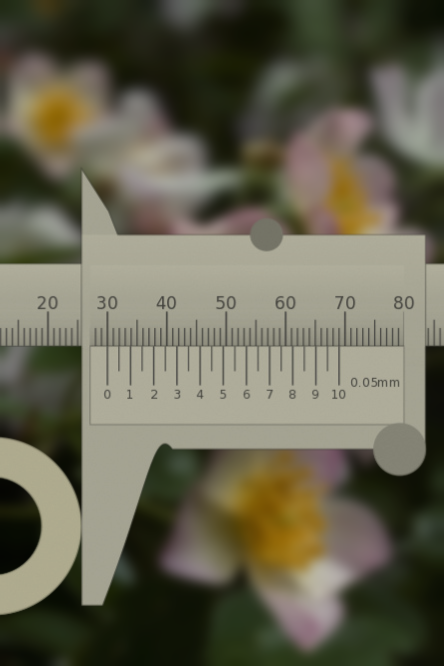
30.0; mm
